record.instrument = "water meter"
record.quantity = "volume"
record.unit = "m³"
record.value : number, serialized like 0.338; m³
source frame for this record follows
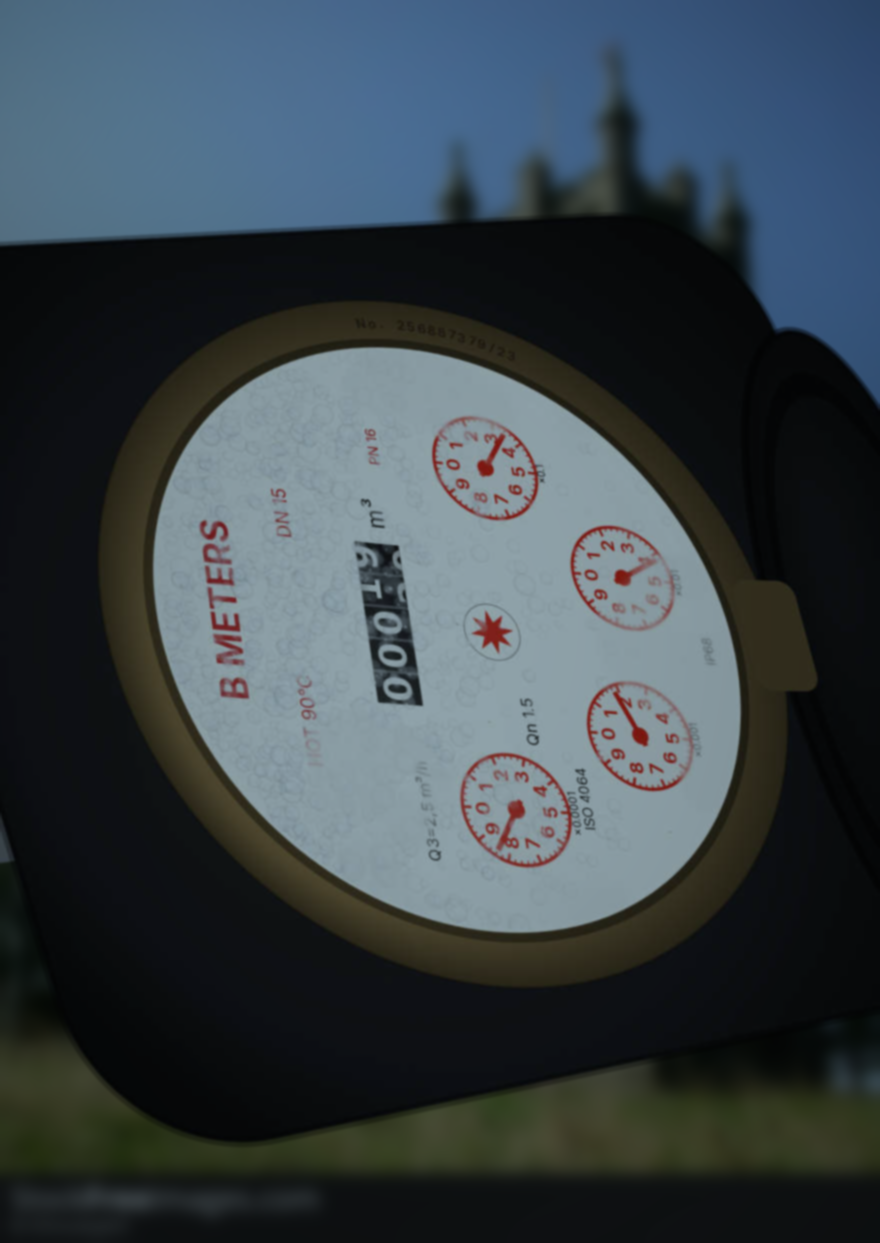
19.3418; m³
